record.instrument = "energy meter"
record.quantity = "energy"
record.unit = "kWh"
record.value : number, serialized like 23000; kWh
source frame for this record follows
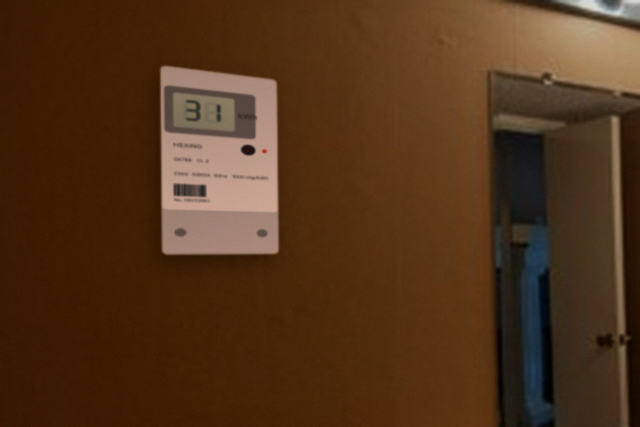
31; kWh
